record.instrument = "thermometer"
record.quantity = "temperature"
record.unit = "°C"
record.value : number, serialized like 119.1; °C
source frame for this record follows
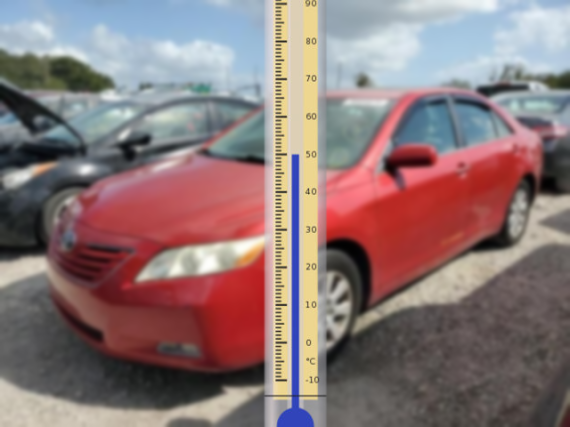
50; °C
